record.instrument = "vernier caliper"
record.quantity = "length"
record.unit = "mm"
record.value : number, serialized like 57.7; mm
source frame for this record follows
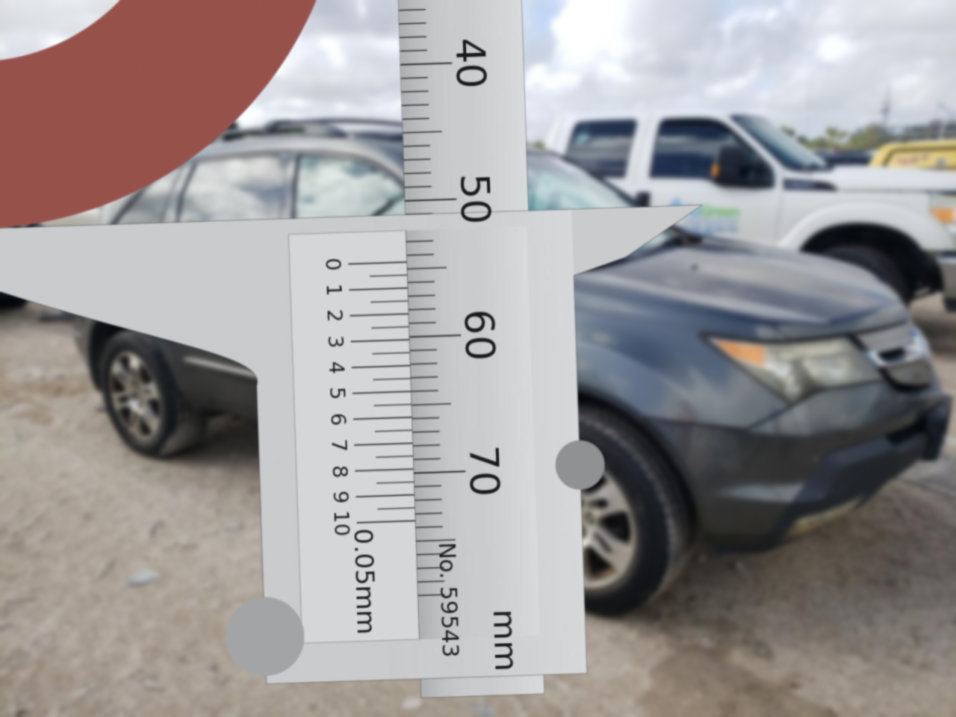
54.5; mm
